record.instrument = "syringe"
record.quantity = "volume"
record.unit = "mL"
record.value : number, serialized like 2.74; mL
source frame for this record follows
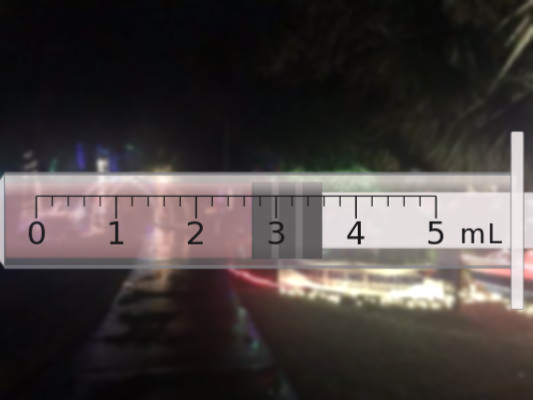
2.7; mL
